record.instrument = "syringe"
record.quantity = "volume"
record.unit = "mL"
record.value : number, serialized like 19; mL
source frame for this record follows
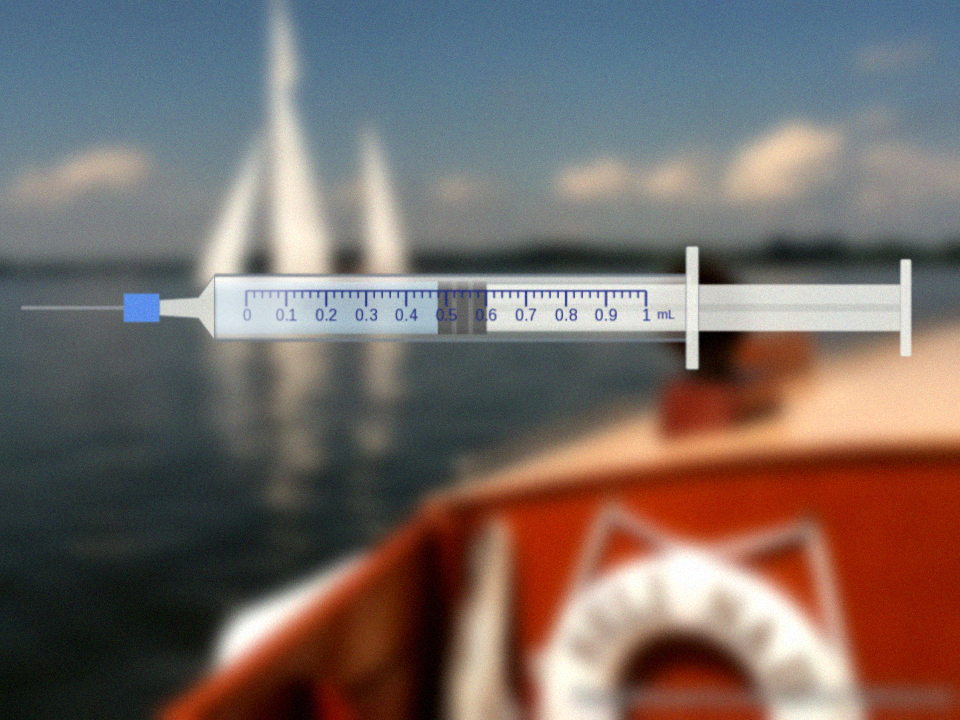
0.48; mL
